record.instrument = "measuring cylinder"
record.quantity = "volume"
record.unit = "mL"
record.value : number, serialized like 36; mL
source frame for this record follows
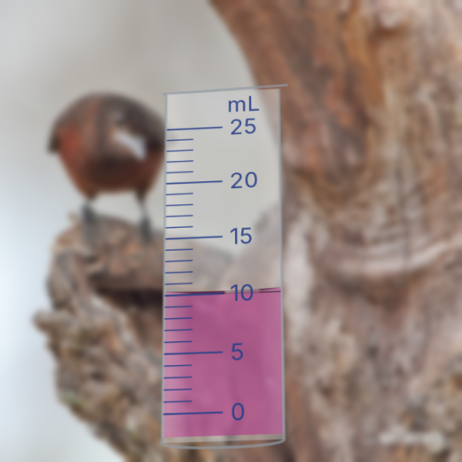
10; mL
